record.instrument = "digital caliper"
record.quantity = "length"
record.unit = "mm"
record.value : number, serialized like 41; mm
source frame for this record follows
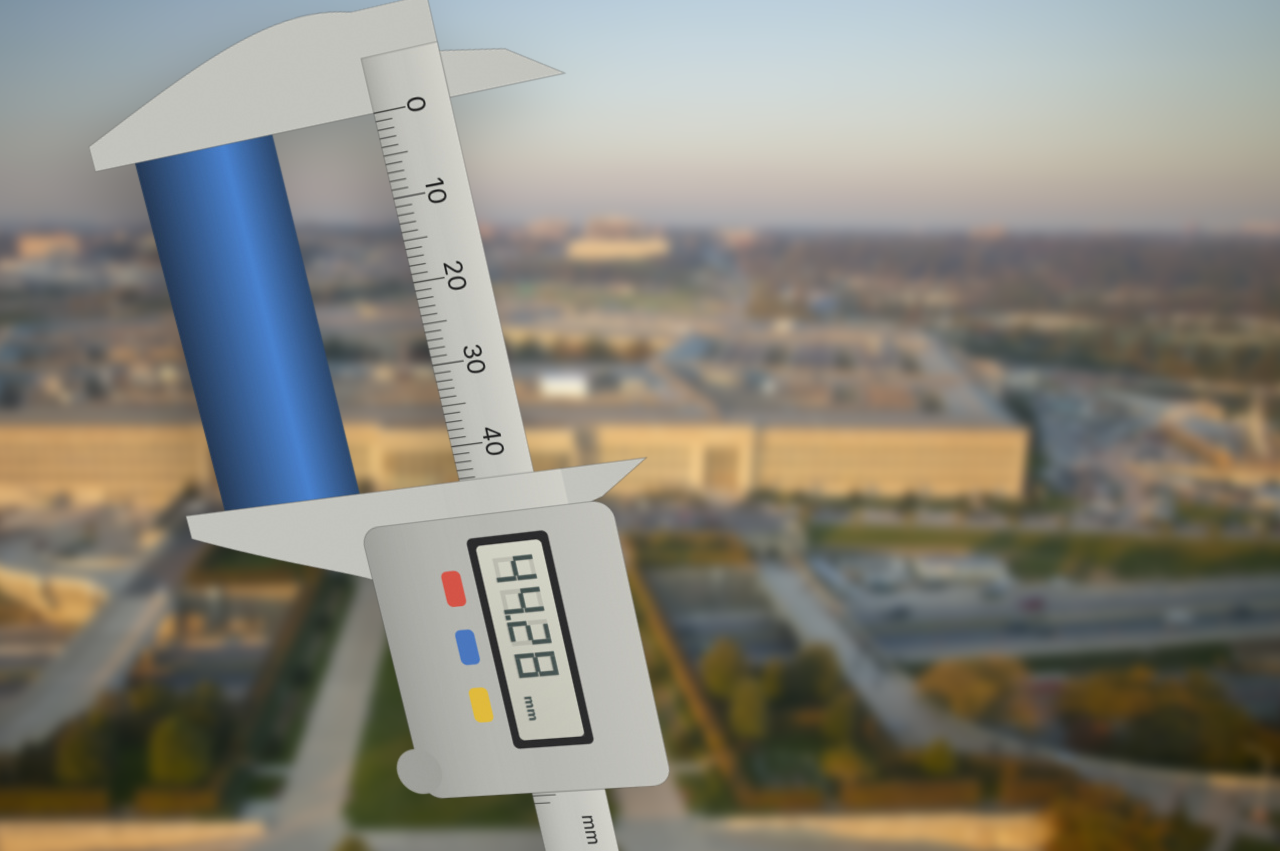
44.28; mm
